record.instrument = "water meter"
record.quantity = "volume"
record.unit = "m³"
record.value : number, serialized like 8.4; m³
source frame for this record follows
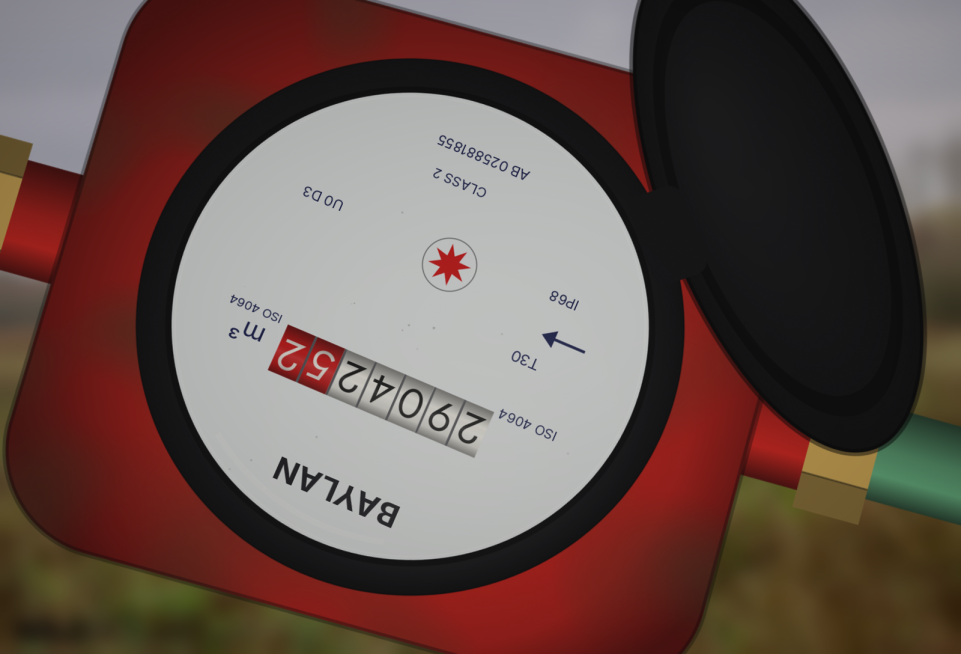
29042.52; m³
